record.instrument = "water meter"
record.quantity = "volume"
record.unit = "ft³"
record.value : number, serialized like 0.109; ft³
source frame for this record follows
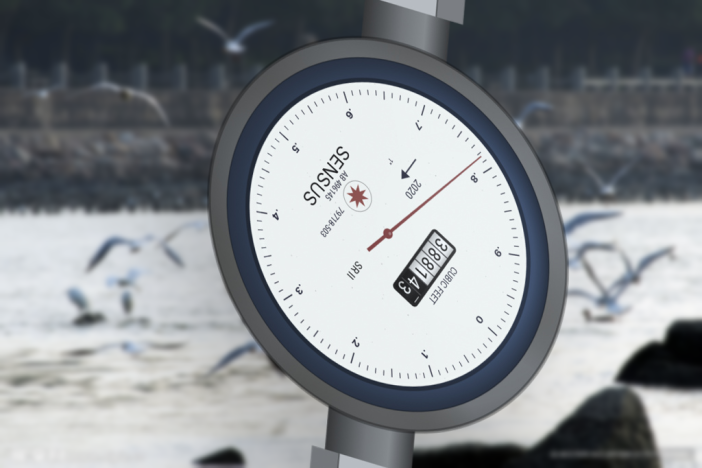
388142.78; ft³
